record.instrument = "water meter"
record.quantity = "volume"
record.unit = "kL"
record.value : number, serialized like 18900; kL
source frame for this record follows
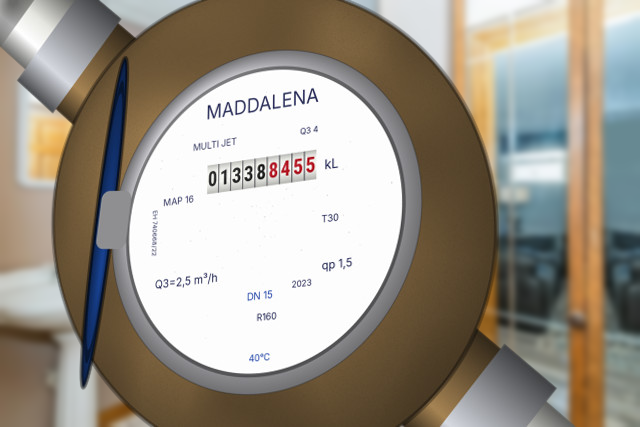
1338.8455; kL
